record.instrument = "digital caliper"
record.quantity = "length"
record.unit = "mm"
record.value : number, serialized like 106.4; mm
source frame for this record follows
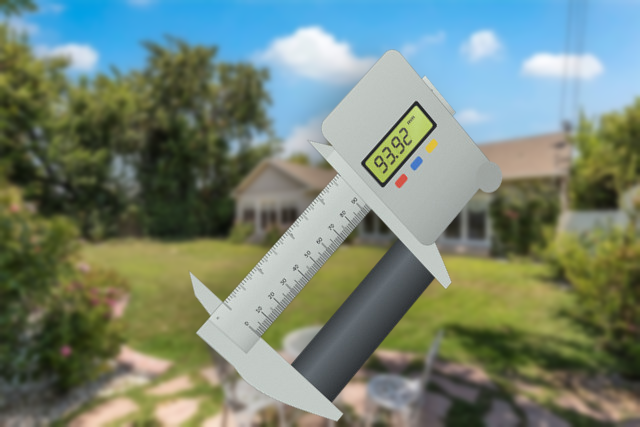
93.92; mm
